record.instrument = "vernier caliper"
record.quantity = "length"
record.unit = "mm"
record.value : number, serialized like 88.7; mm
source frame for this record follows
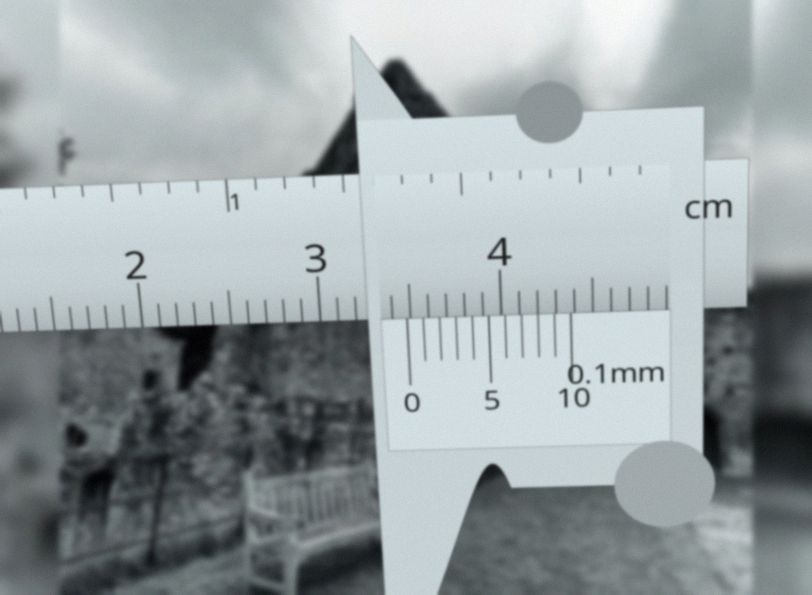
34.8; mm
